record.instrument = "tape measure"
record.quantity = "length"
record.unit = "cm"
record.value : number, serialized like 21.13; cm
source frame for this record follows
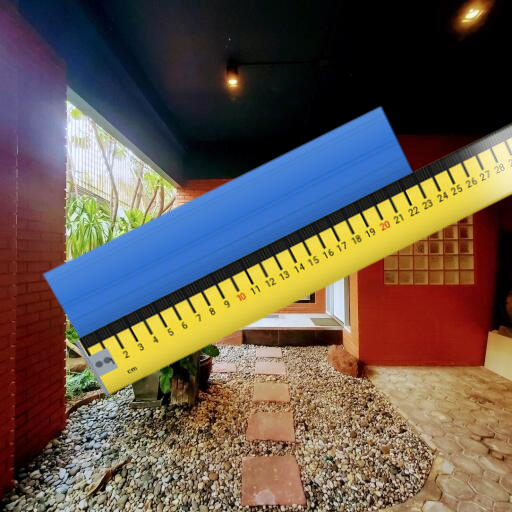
23; cm
